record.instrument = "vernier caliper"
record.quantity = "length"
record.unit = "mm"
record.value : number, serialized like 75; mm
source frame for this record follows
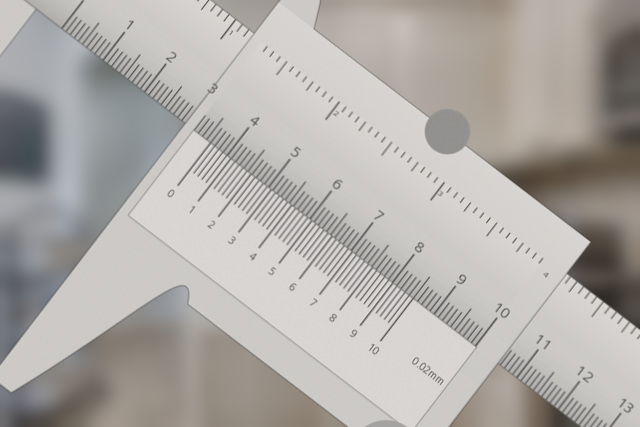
36.0; mm
